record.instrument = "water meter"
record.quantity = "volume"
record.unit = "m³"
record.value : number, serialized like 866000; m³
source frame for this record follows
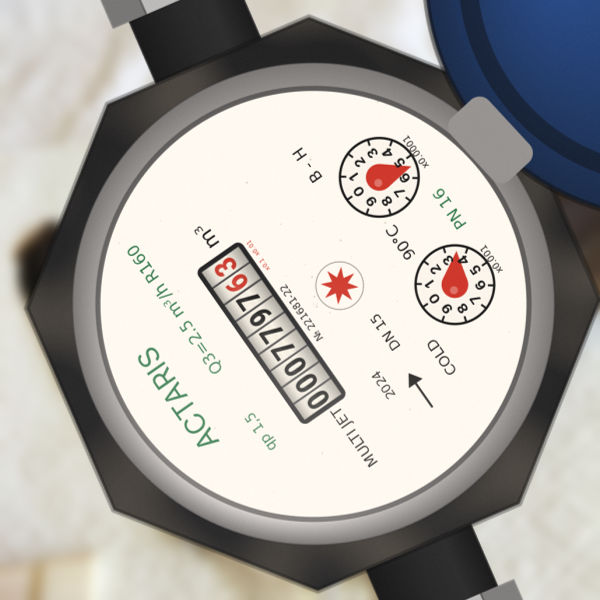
7797.6335; m³
